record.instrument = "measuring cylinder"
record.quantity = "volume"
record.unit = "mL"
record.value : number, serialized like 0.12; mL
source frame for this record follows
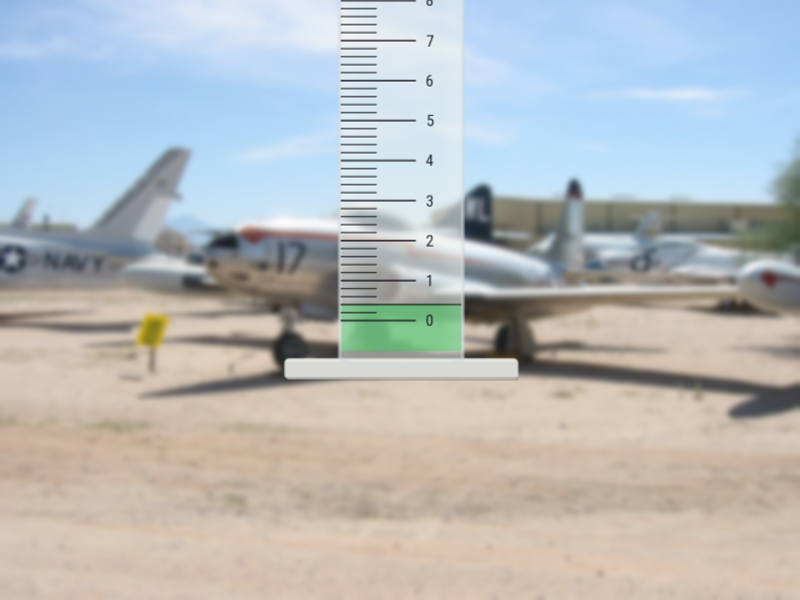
0.4; mL
